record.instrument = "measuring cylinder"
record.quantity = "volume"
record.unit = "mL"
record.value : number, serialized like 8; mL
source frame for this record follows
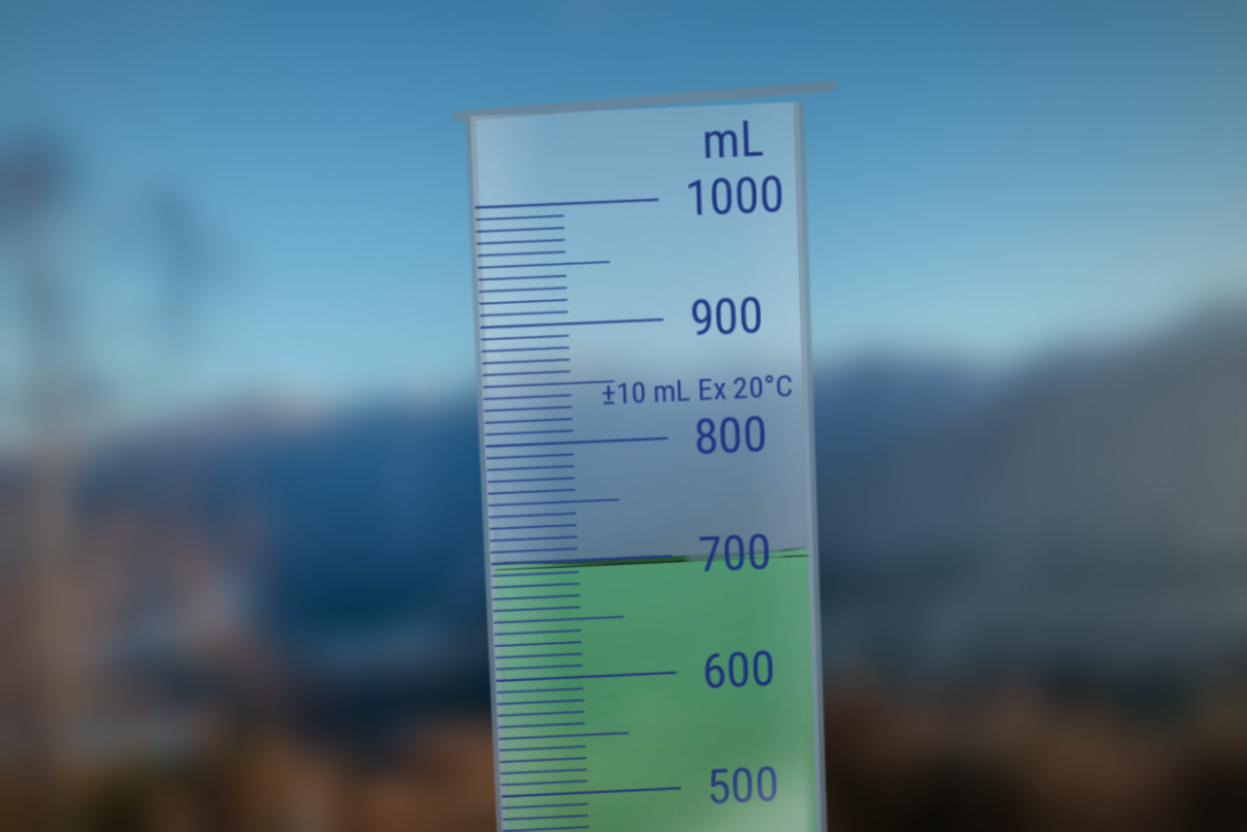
695; mL
